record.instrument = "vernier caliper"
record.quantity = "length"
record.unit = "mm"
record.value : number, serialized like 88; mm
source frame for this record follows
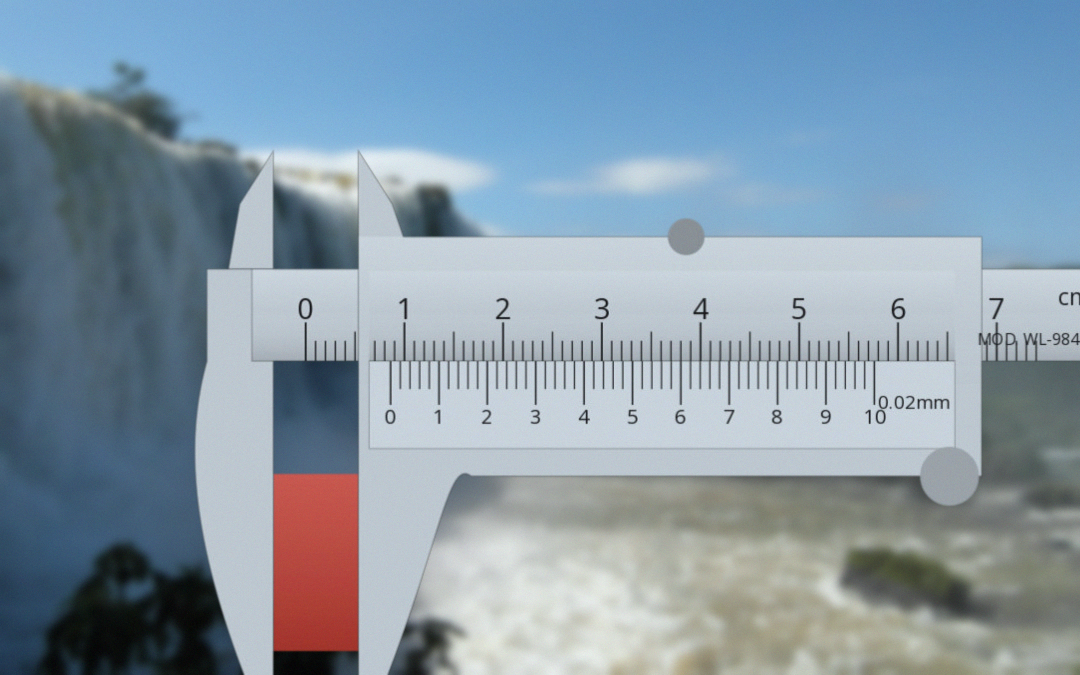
8.6; mm
